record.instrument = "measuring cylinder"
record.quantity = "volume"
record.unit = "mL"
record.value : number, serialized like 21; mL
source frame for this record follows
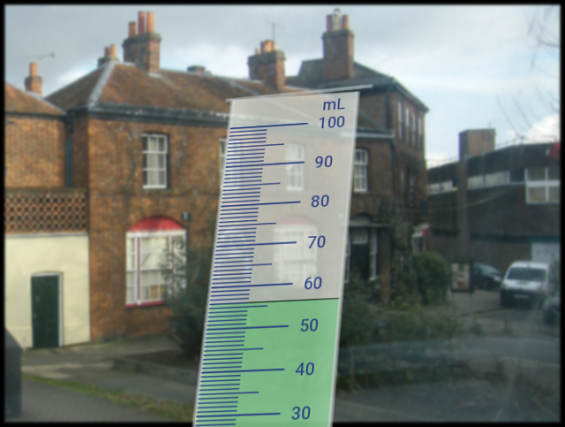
56; mL
